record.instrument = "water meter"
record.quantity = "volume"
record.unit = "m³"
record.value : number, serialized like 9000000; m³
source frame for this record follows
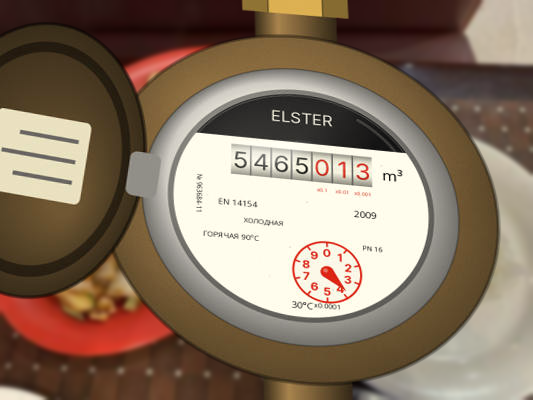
5465.0133; m³
